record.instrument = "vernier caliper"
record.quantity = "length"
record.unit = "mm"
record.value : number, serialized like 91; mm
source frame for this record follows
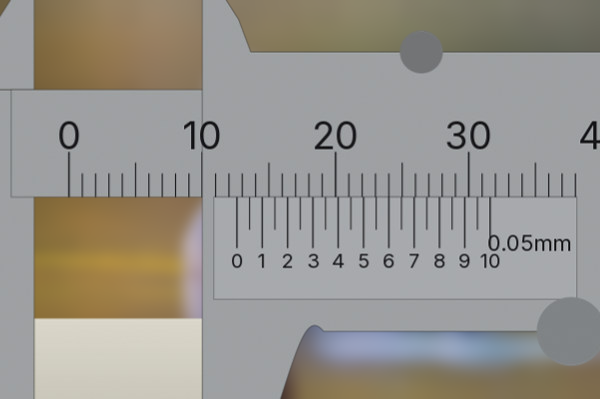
12.6; mm
